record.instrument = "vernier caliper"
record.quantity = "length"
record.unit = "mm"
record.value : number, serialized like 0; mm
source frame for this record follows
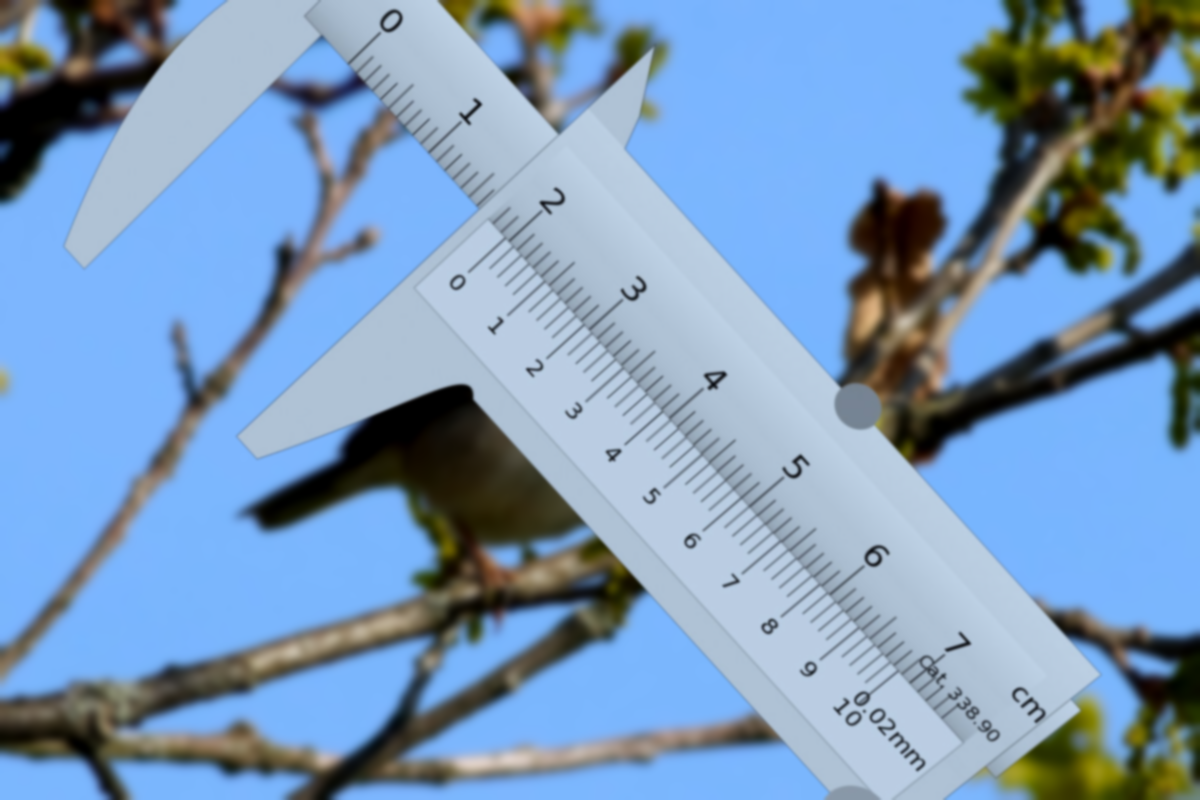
19.6; mm
